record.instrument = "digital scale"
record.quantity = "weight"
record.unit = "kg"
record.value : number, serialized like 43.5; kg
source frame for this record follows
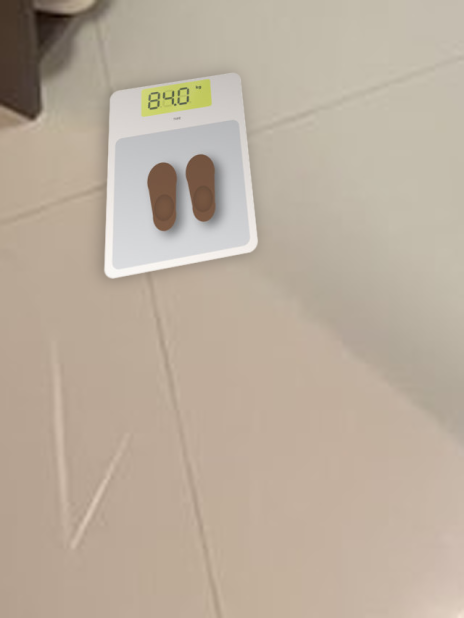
84.0; kg
